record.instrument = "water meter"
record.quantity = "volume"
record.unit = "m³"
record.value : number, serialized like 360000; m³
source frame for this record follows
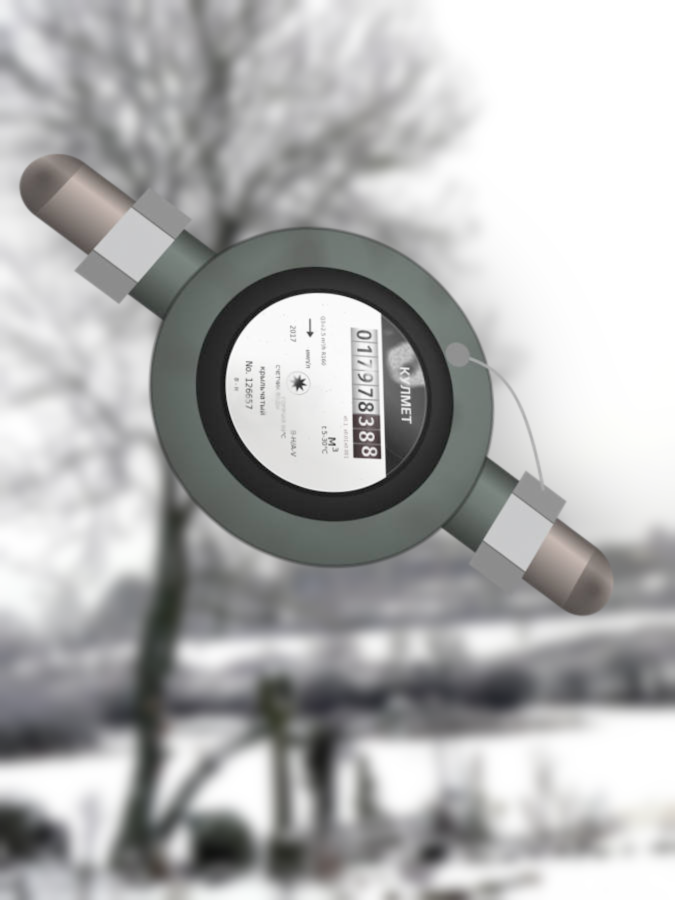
17978.388; m³
